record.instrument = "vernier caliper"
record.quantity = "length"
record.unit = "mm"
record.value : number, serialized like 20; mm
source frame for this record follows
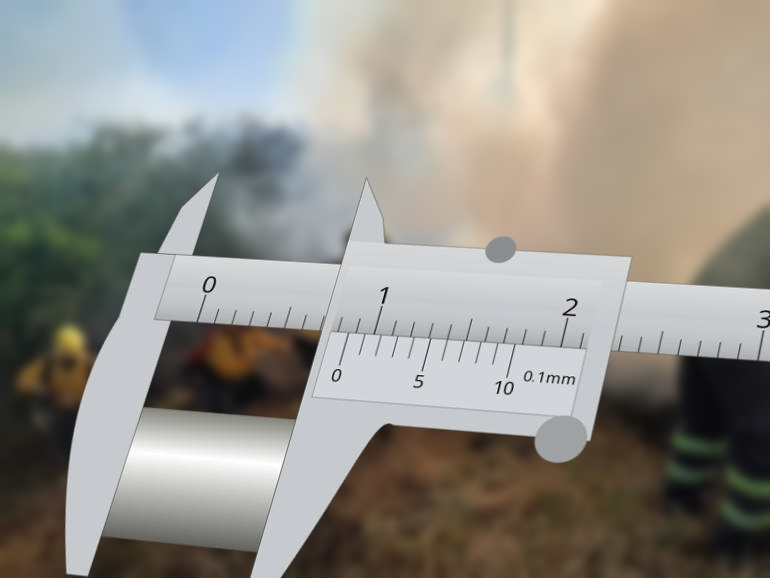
8.6; mm
